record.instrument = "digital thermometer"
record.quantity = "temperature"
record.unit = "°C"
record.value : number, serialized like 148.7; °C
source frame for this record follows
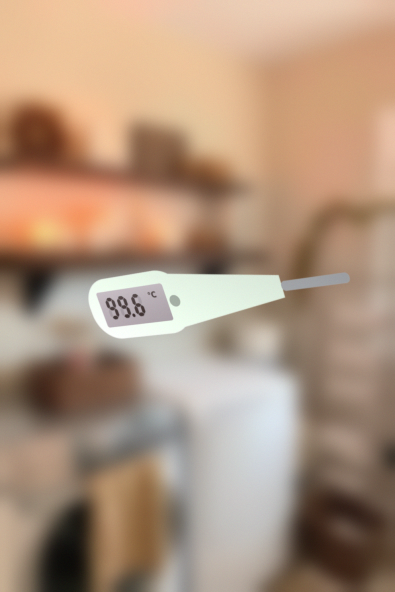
99.6; °C
